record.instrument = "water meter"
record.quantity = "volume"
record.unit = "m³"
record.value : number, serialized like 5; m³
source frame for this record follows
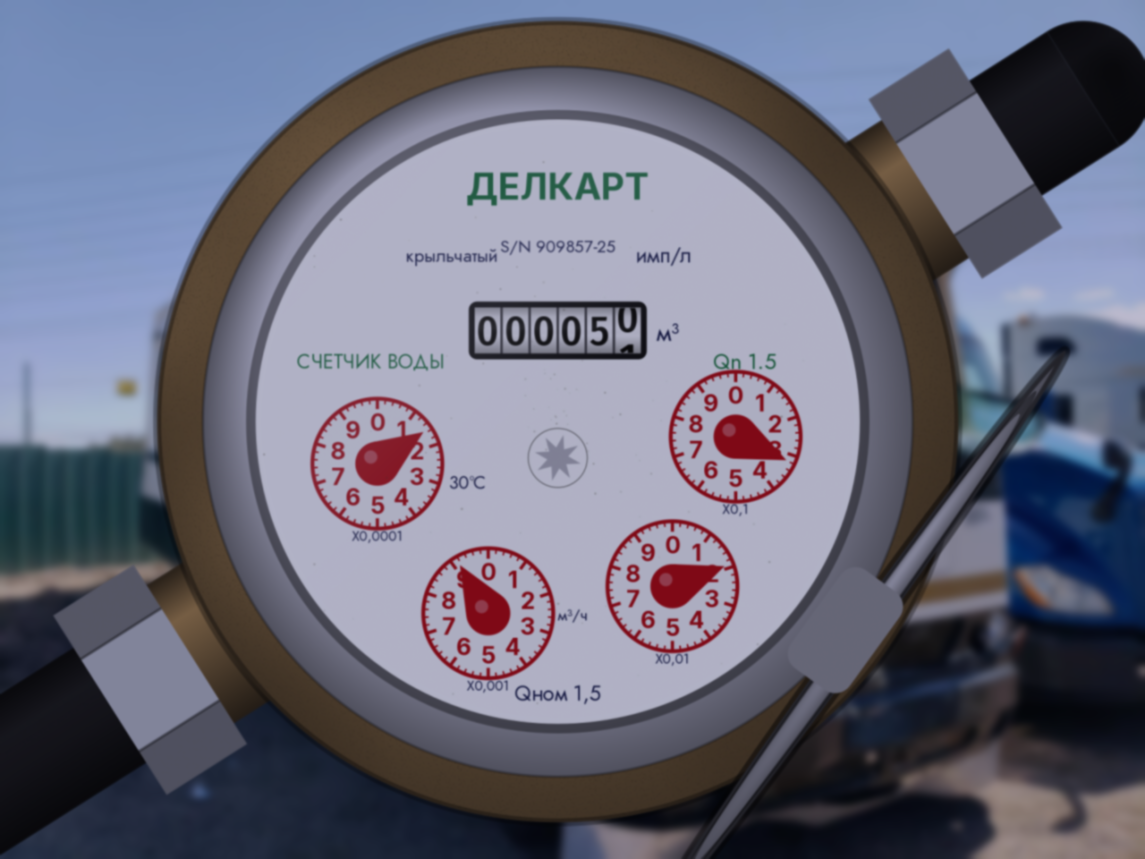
50.3191; m³
